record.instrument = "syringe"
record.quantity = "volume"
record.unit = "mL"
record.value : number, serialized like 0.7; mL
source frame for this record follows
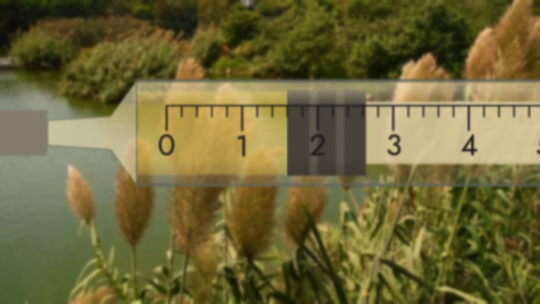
1.6; mL
